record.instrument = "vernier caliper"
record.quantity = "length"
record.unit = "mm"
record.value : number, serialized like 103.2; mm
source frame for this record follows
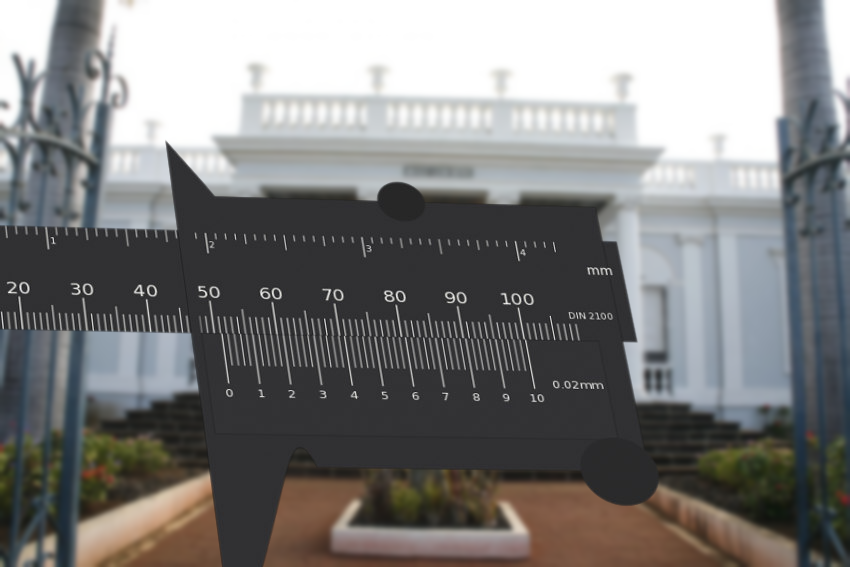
51.2; mm
